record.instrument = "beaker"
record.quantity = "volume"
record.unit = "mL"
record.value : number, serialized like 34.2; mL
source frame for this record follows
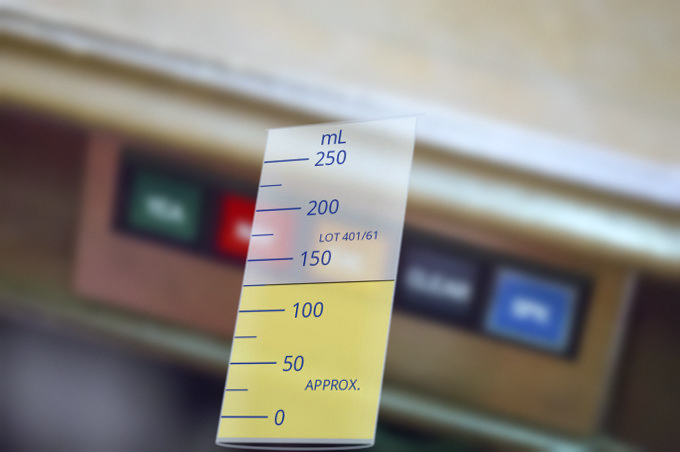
125; mL
